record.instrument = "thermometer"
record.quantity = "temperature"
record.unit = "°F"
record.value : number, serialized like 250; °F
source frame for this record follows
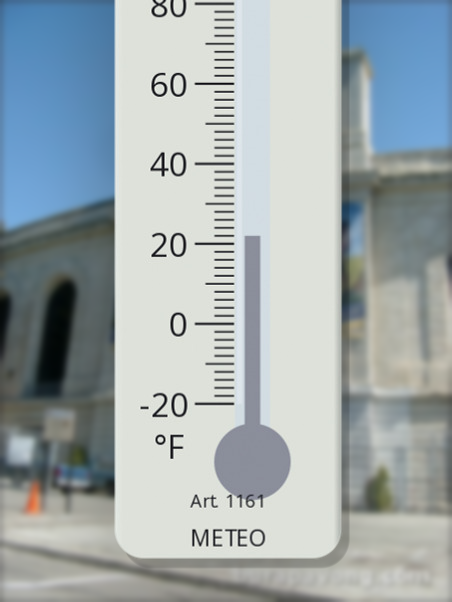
22; °F
